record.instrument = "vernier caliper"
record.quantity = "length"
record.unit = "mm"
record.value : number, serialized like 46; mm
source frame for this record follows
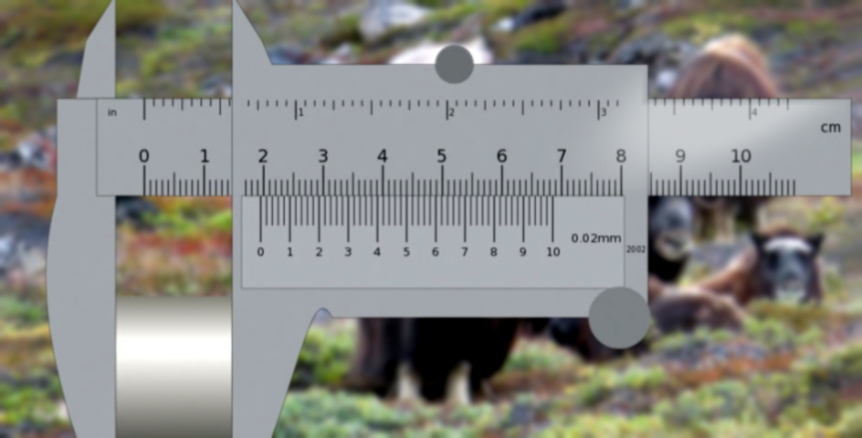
19.5; mm
